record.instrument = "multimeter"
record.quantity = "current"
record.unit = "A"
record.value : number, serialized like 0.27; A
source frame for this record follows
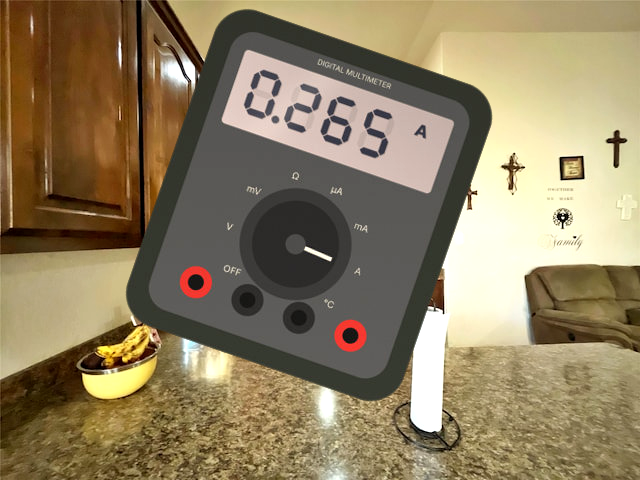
0.265; A
